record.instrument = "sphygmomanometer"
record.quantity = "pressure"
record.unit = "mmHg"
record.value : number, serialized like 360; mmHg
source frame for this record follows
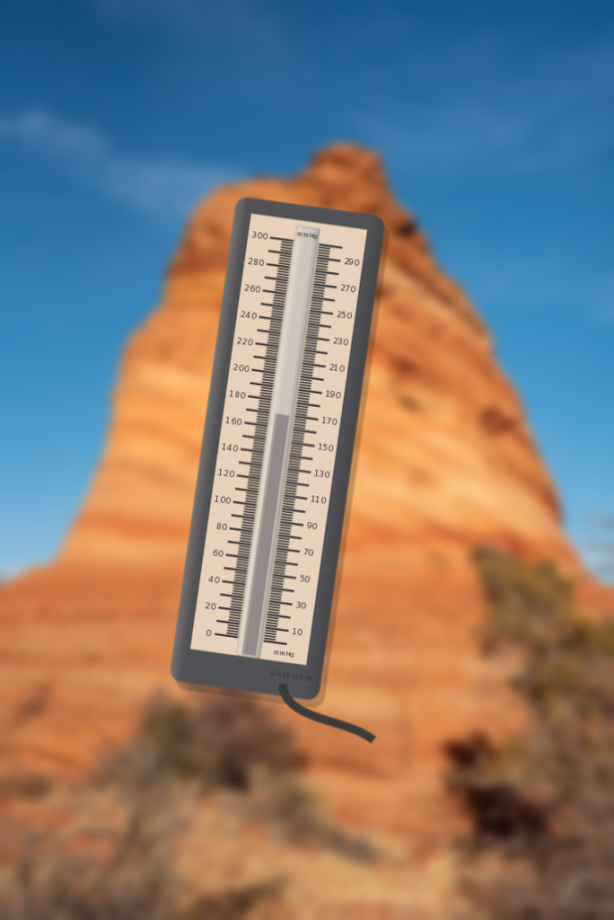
170; mmHg
